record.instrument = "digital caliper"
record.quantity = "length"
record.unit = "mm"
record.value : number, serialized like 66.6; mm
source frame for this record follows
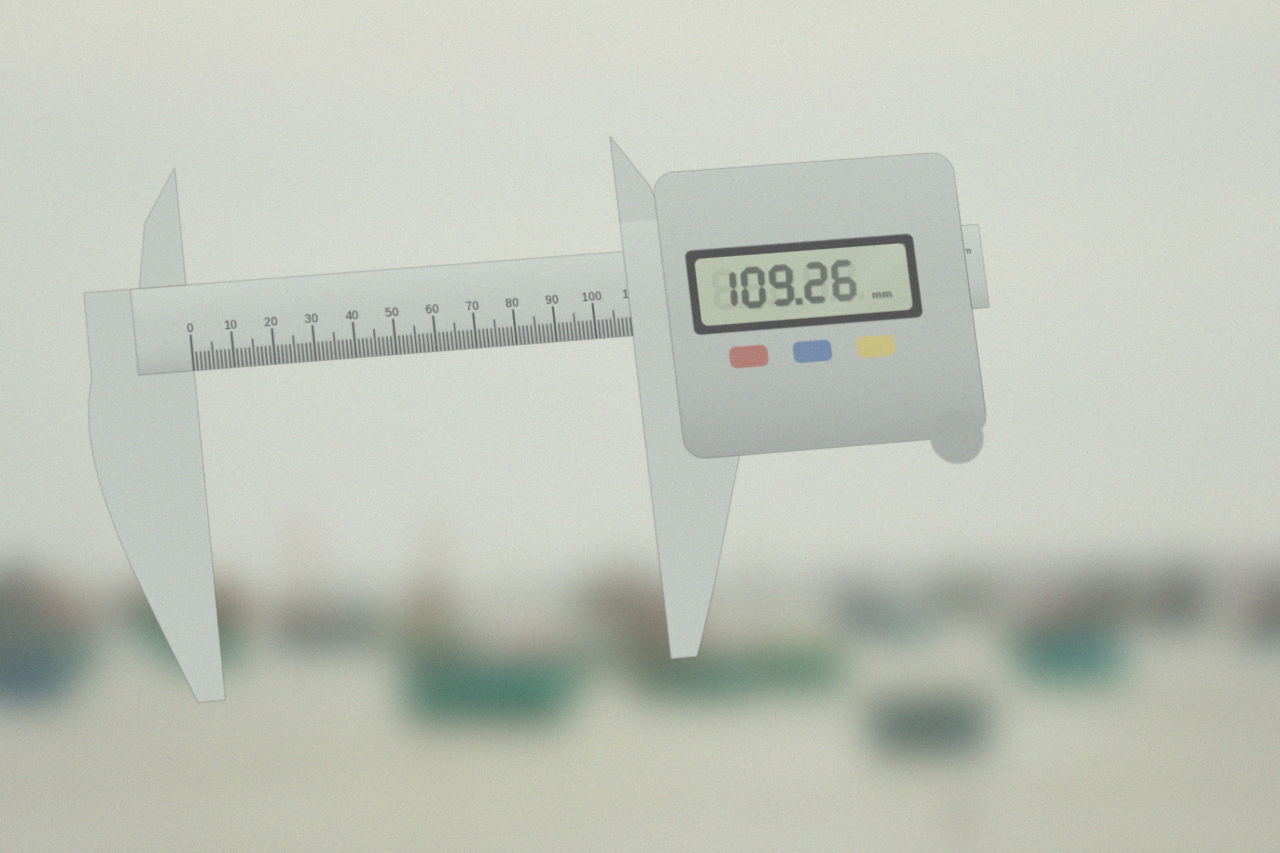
109.26; mm
